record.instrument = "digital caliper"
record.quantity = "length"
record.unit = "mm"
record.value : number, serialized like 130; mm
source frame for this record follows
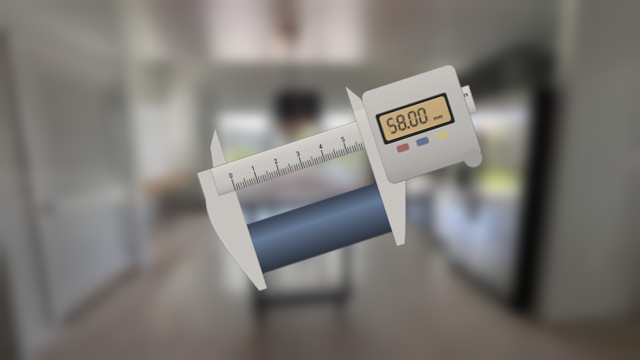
58.00; mm
